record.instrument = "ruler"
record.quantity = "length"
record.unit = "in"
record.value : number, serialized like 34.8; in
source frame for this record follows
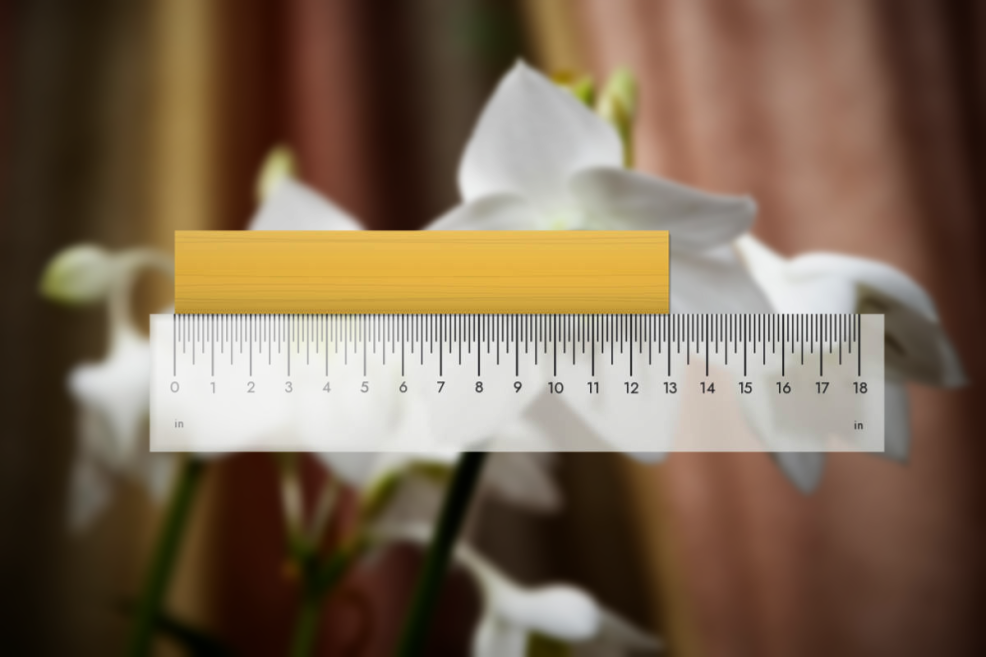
13; in
